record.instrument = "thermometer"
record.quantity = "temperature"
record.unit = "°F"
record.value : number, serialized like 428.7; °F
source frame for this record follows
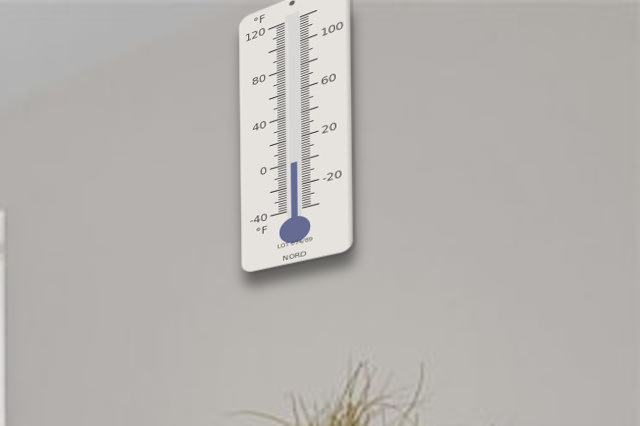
0; °F
